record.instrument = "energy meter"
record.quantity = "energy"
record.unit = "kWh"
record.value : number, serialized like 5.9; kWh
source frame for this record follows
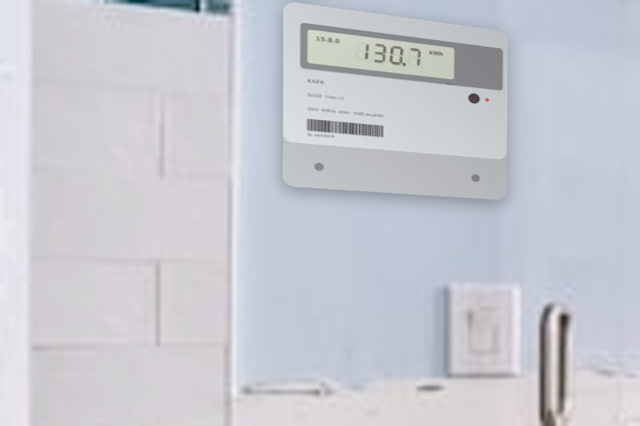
130.7; kWh
